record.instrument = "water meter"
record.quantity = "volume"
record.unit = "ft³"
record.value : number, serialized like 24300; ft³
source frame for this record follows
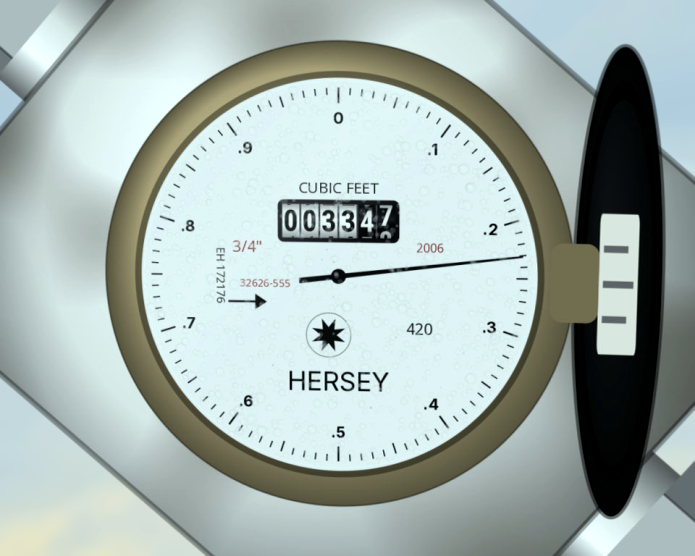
3347.23; ft³
